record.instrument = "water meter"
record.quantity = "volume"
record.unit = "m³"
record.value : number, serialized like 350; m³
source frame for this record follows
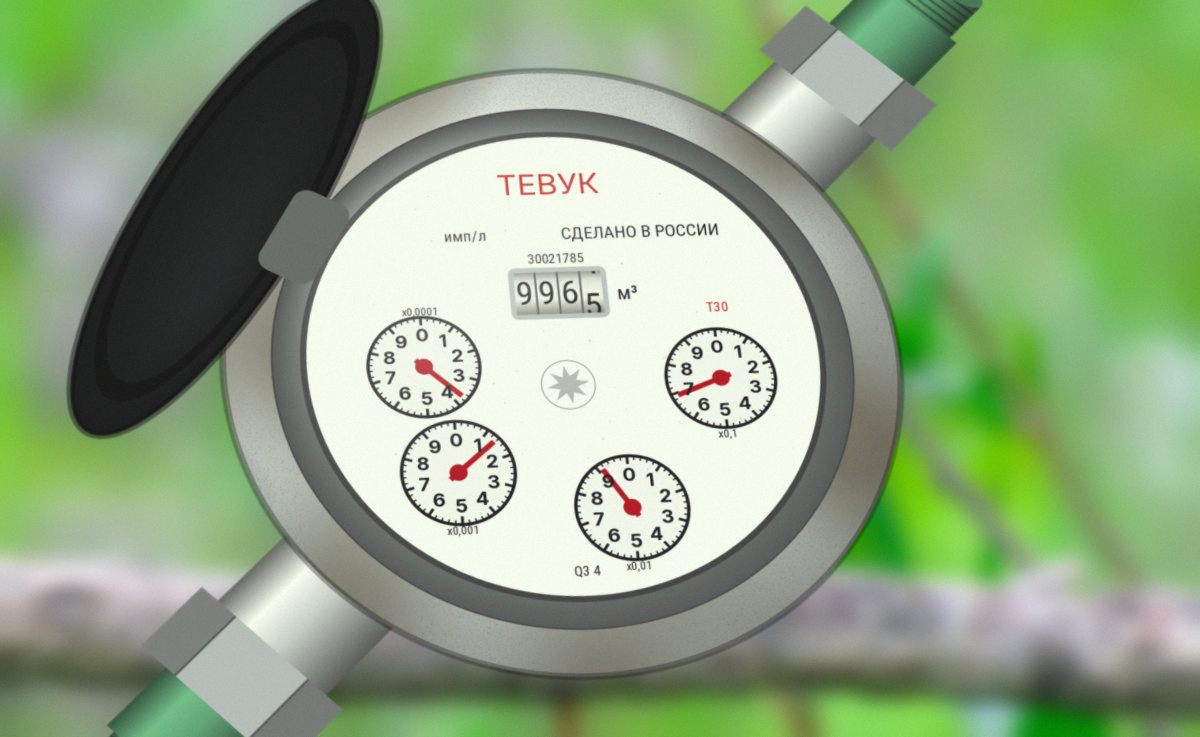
9964.6913; m³
